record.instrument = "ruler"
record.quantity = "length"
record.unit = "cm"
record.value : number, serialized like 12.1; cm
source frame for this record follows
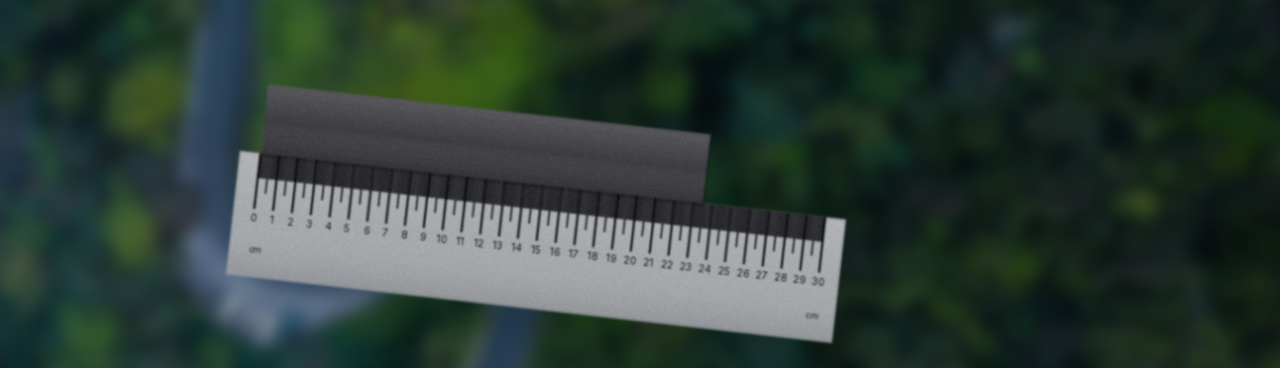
23.5; cm
